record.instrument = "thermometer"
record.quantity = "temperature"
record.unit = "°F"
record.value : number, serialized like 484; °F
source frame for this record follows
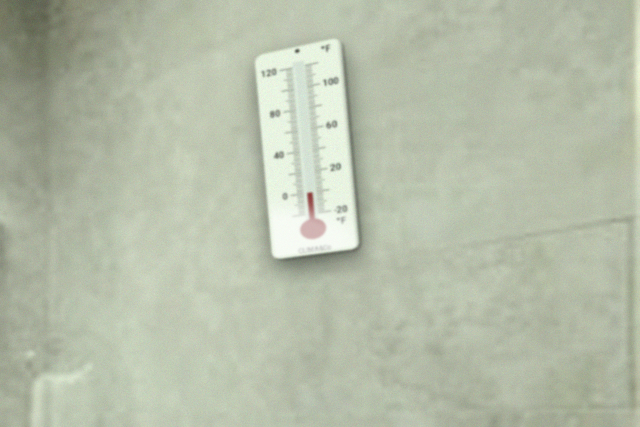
0; °F
